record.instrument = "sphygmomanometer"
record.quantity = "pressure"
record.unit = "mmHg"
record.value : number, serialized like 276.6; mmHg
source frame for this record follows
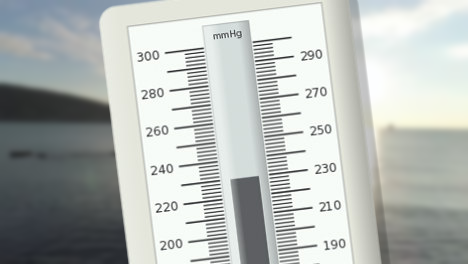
230; mmHg
